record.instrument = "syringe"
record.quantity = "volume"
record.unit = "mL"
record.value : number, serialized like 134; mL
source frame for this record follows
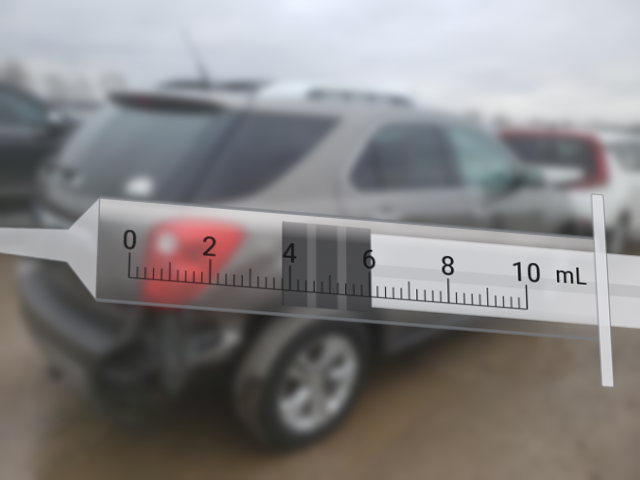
3.8; mL
